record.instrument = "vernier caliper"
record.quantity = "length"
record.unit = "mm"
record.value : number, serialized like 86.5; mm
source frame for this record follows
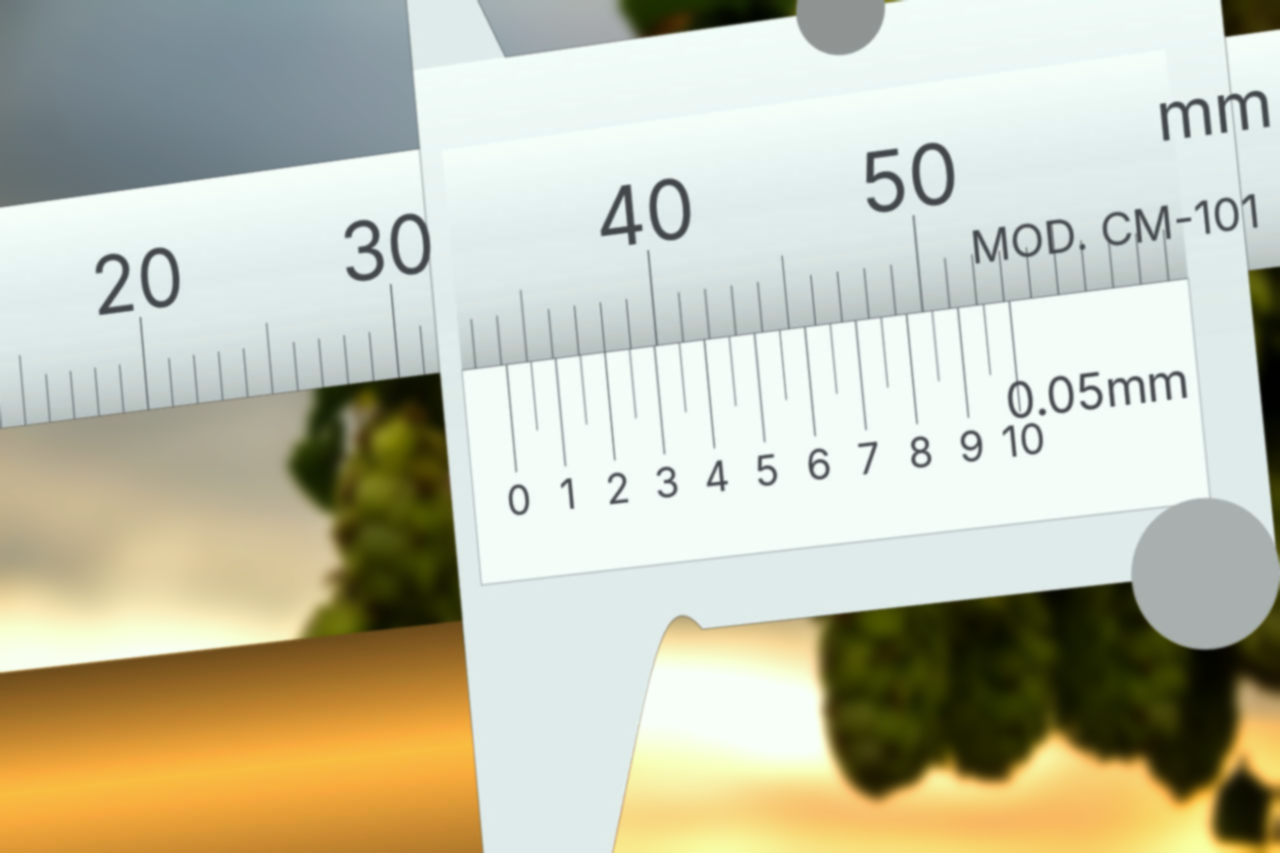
34.2; mm
